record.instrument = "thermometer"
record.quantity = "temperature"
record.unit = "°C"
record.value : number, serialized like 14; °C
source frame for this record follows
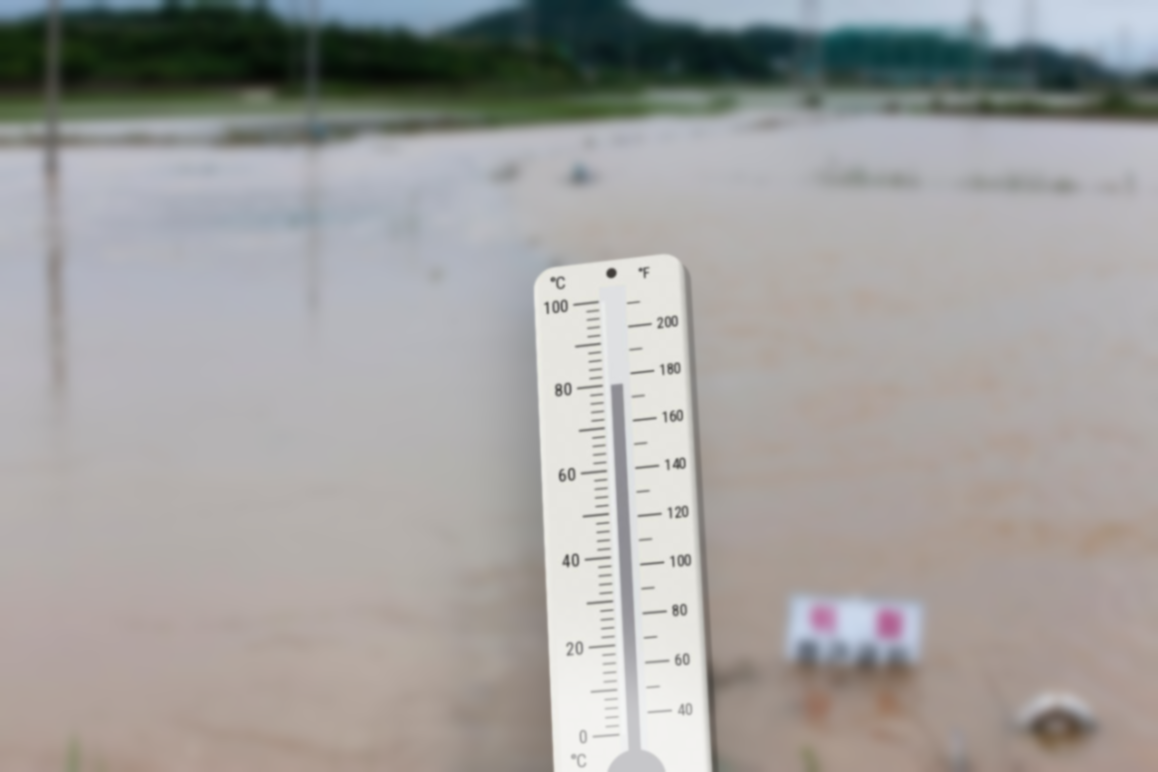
80; °C
